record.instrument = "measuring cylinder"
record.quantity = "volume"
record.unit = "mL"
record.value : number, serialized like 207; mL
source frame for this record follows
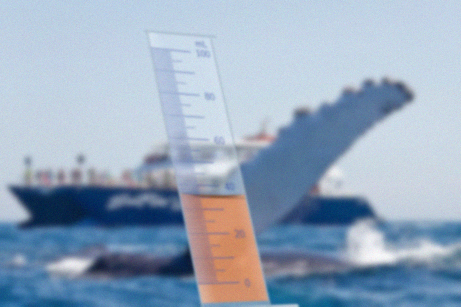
35; mL
